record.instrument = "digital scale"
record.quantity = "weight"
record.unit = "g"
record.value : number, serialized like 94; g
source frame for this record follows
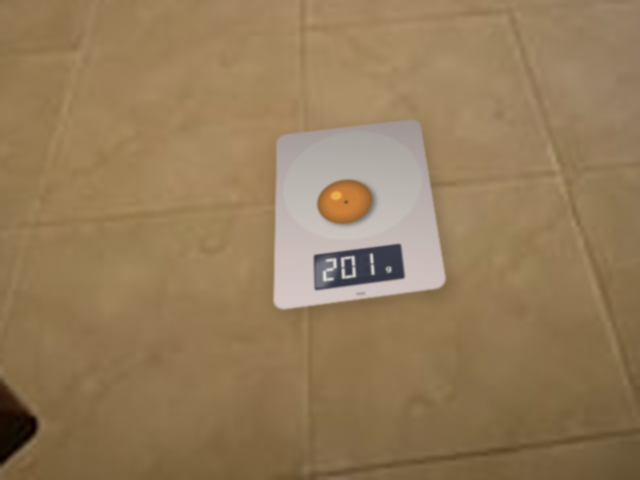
201; g
